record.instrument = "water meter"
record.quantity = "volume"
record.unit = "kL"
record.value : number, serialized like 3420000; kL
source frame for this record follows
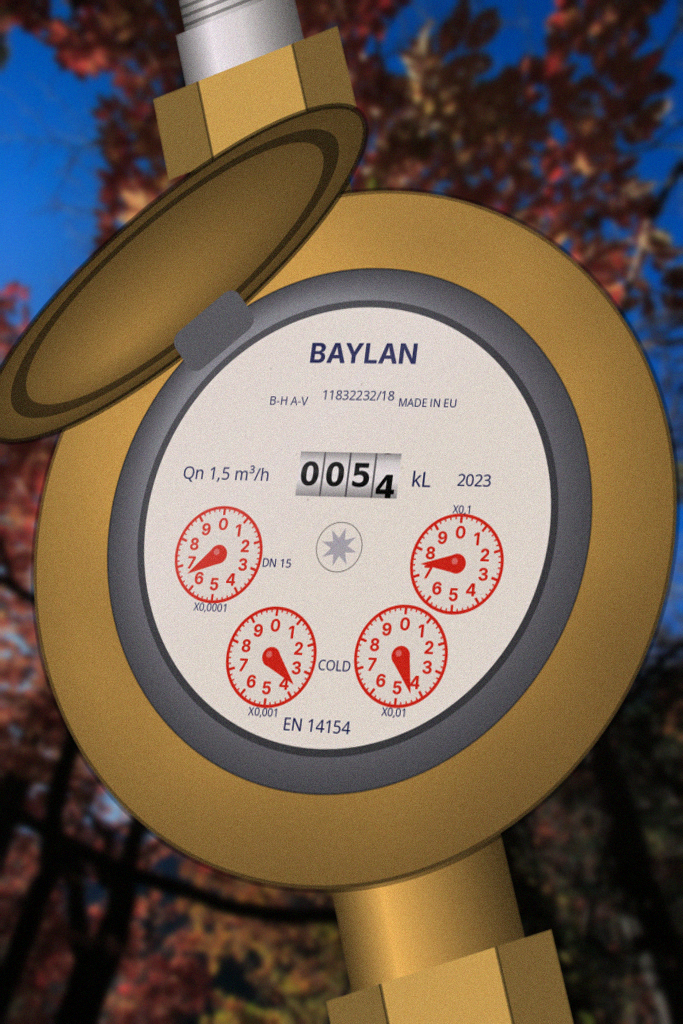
53.7436; kL
